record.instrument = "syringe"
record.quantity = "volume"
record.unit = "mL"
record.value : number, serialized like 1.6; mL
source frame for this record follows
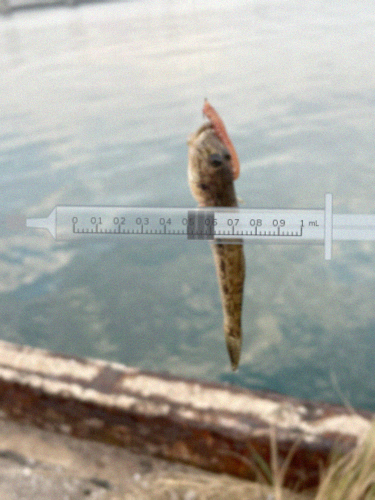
0.5; mL
